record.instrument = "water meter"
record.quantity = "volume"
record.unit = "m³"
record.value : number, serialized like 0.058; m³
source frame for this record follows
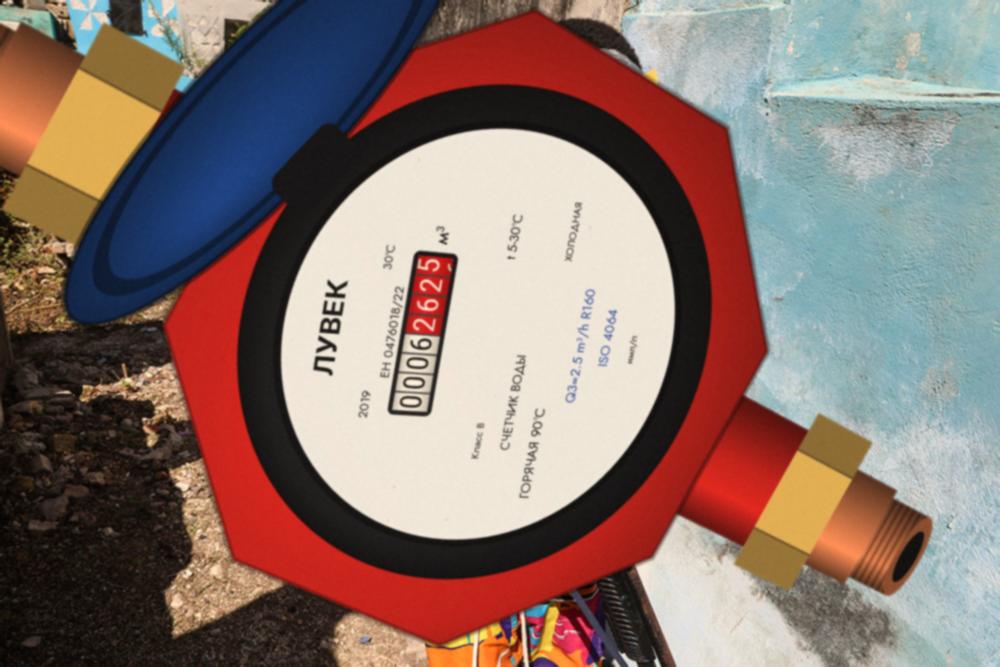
6.2625; m³
